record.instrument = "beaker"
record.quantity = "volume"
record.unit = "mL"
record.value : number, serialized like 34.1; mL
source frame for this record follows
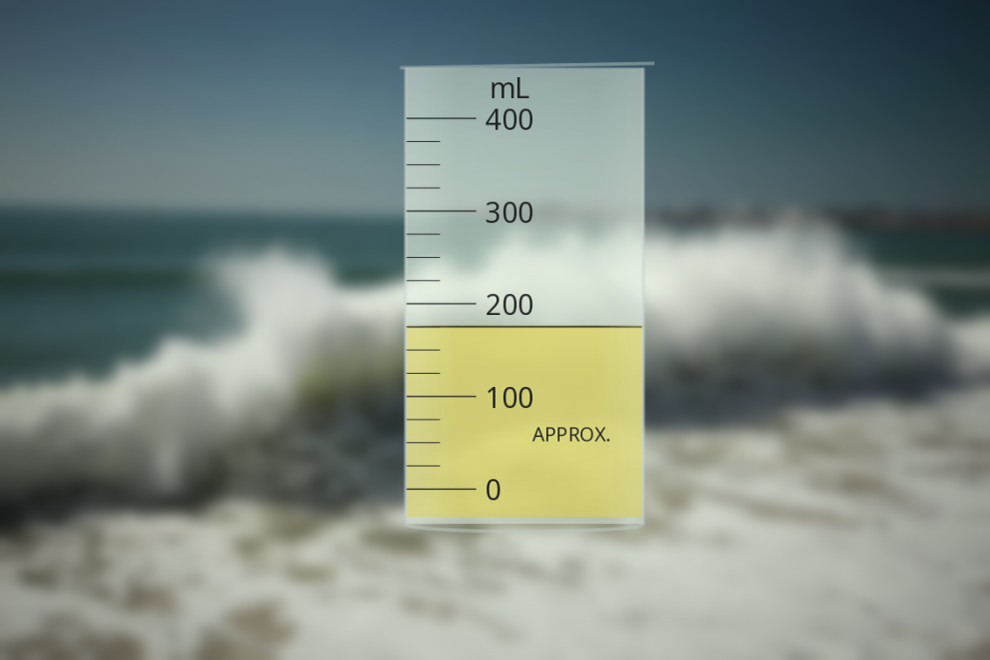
175; mL
